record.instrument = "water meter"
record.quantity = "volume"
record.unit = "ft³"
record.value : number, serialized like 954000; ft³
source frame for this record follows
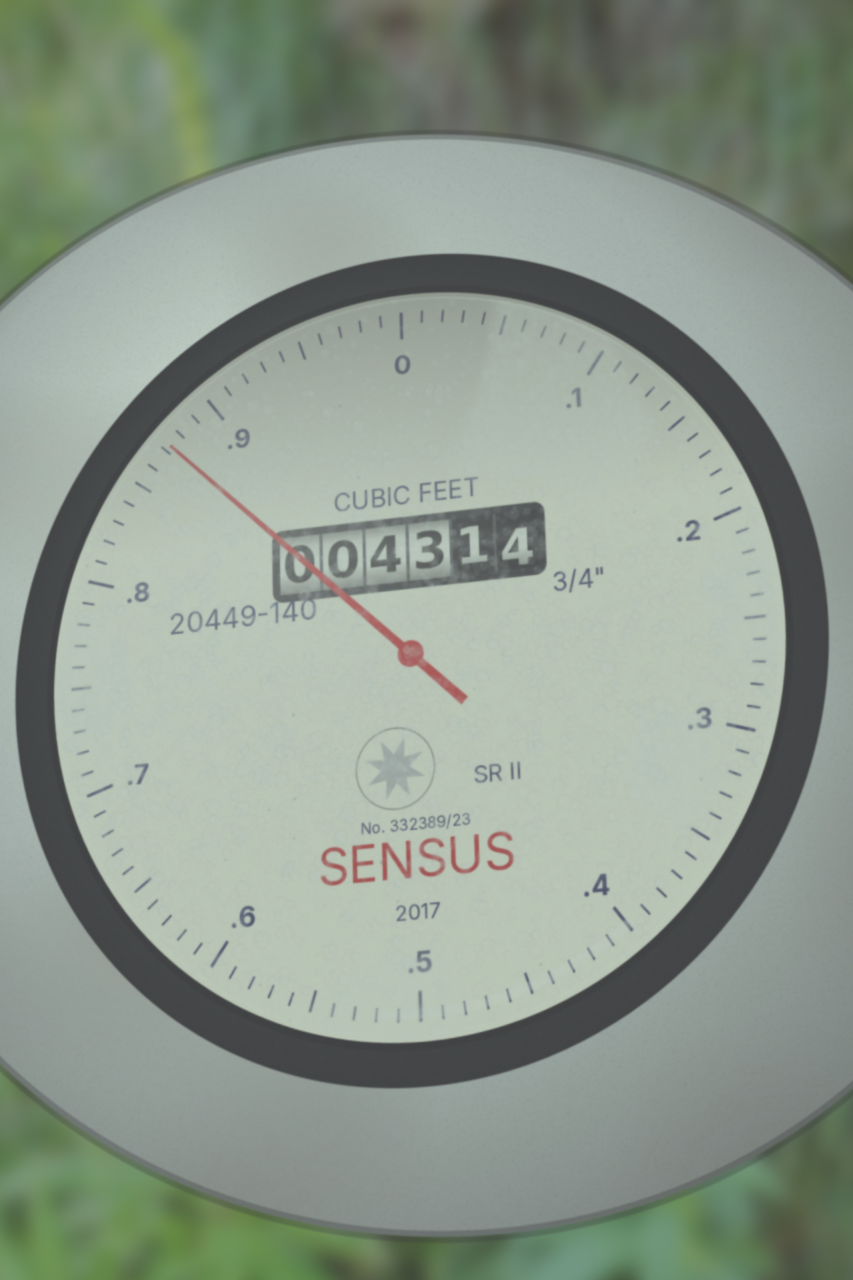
4313.87; ft³
